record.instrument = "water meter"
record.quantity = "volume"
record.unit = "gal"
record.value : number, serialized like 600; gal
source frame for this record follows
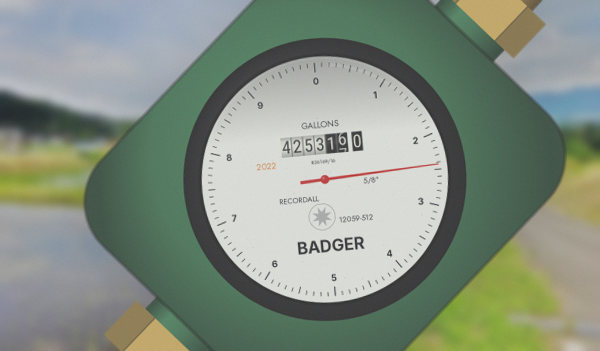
4253162.4; gal
